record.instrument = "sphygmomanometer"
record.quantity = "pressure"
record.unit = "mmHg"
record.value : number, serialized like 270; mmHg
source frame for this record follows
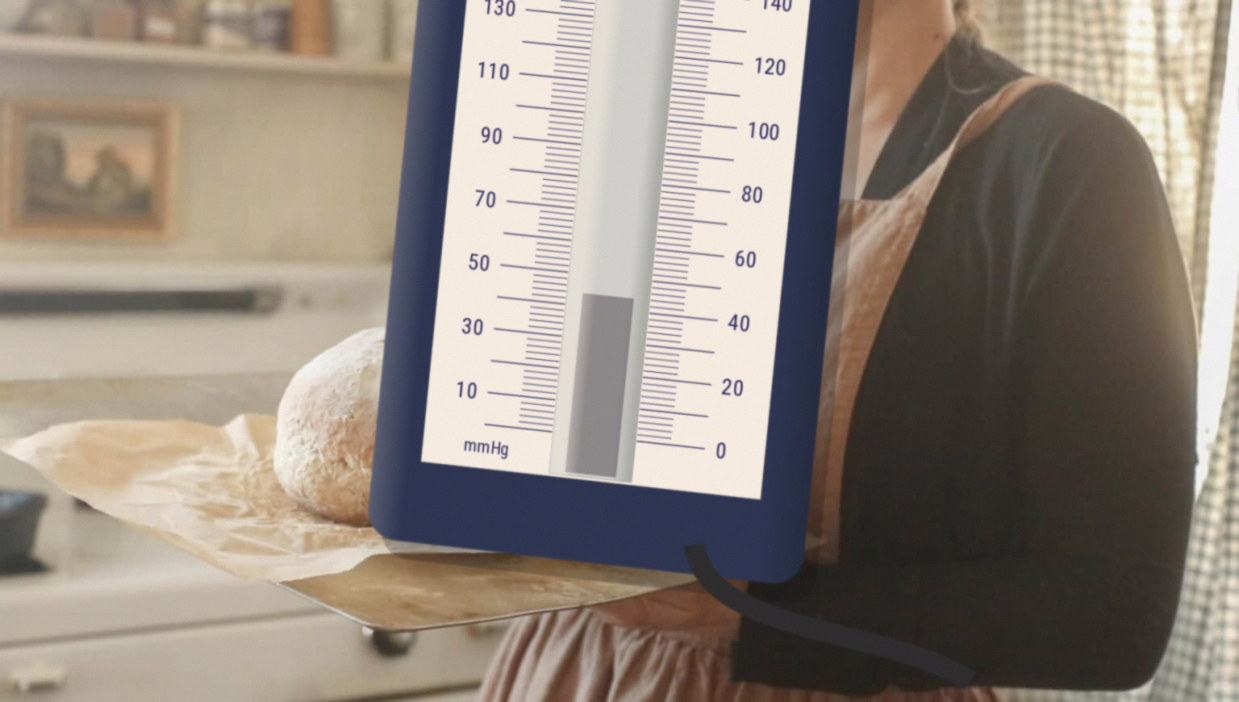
44; mmHg
